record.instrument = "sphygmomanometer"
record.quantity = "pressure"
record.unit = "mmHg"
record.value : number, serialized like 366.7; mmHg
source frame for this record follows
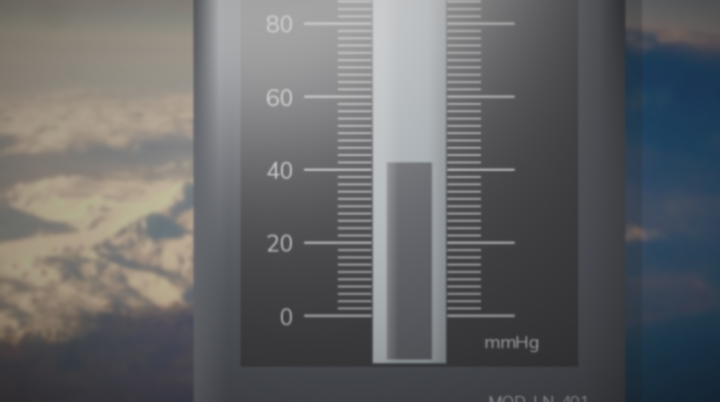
42; mmHg
